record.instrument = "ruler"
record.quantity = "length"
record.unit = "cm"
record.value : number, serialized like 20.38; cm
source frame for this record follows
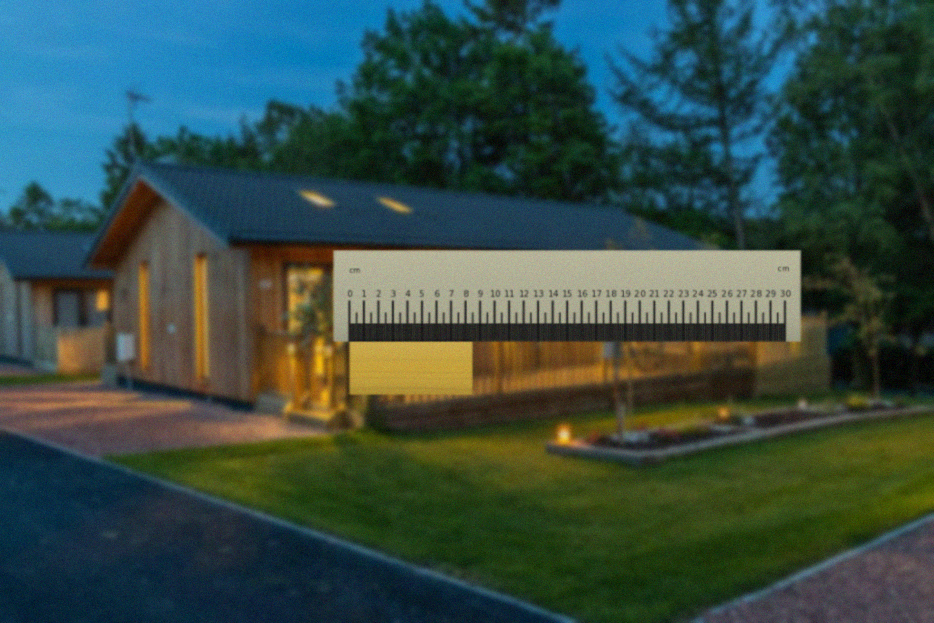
8.5; cm
